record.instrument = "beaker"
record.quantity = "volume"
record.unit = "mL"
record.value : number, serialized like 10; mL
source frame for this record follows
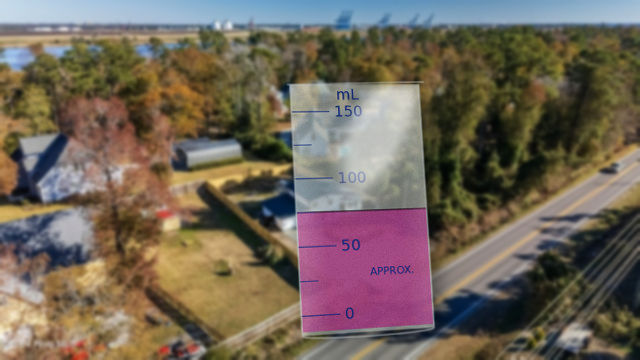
75; mL
